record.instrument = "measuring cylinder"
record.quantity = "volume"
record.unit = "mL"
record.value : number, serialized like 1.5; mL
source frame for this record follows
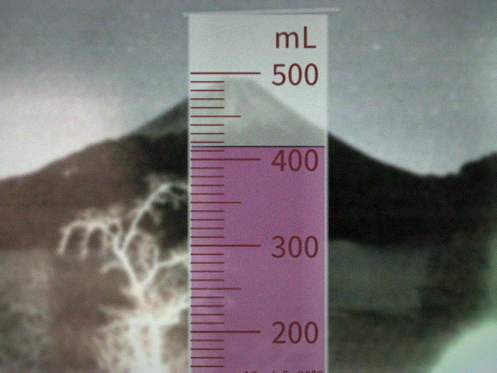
415; mL
